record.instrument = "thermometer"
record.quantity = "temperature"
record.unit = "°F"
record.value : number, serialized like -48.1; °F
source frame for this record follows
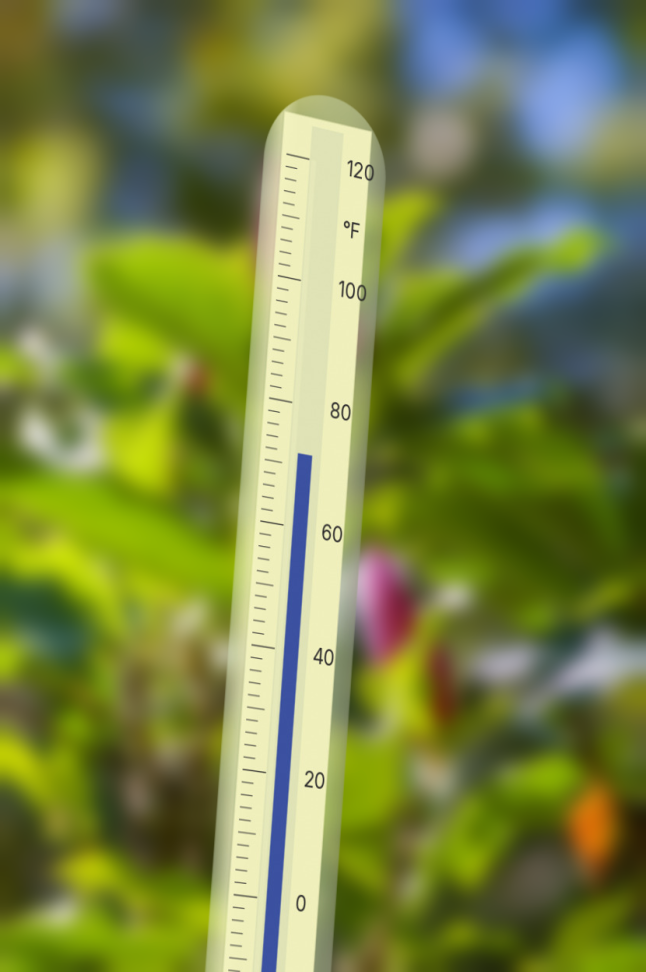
72; °F
